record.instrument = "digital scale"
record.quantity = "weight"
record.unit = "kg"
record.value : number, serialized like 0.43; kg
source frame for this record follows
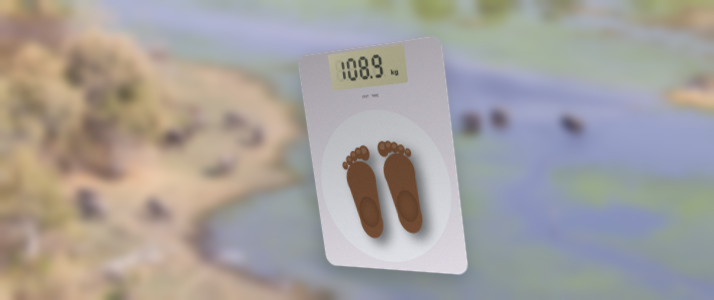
108.9; kg
